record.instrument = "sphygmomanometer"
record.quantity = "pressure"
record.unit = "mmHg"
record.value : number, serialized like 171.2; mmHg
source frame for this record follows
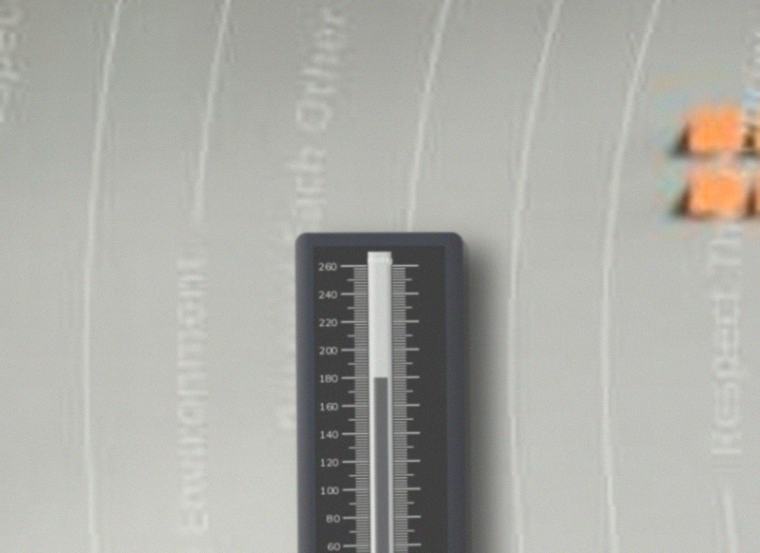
180; mmHg
